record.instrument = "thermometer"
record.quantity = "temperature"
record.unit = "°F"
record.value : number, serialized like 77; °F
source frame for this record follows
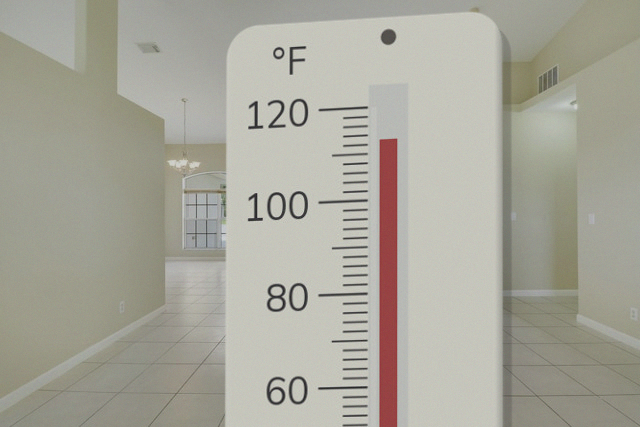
113; °F
